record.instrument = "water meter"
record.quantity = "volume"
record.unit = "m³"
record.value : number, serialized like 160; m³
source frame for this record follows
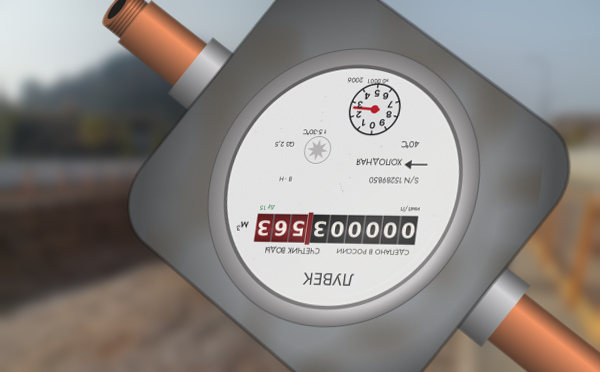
3.5632; m³
